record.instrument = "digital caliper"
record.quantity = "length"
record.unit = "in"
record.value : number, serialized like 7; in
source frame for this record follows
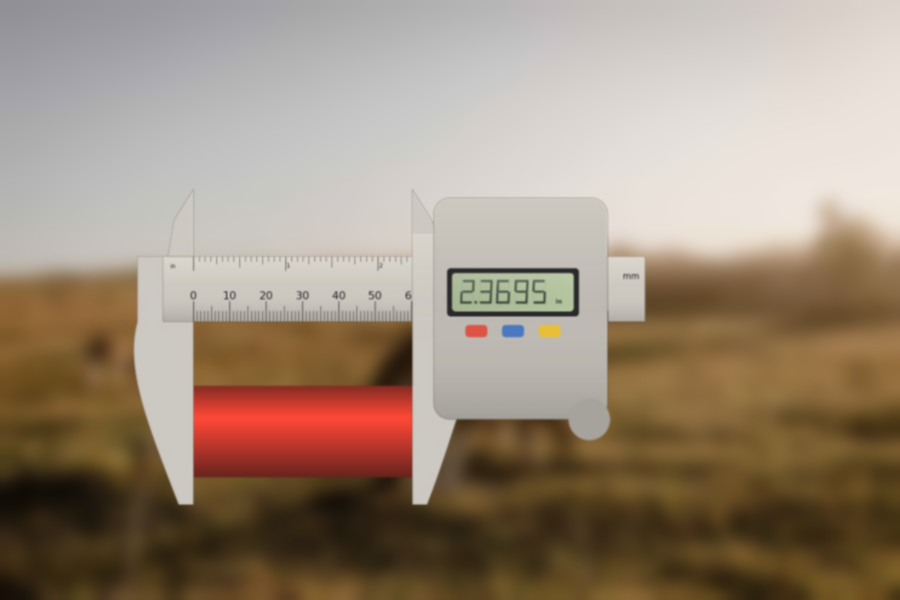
2.3695; in
